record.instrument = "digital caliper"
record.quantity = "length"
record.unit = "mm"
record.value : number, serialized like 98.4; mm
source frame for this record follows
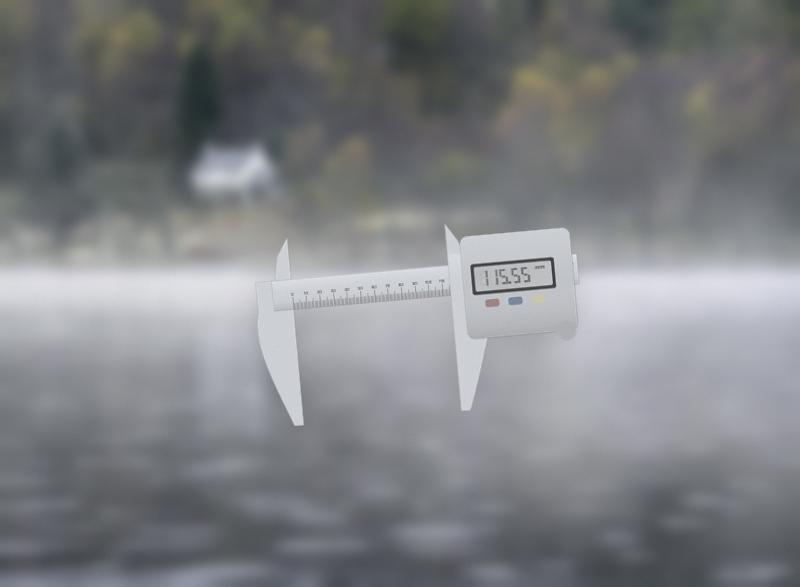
115.55; mm
